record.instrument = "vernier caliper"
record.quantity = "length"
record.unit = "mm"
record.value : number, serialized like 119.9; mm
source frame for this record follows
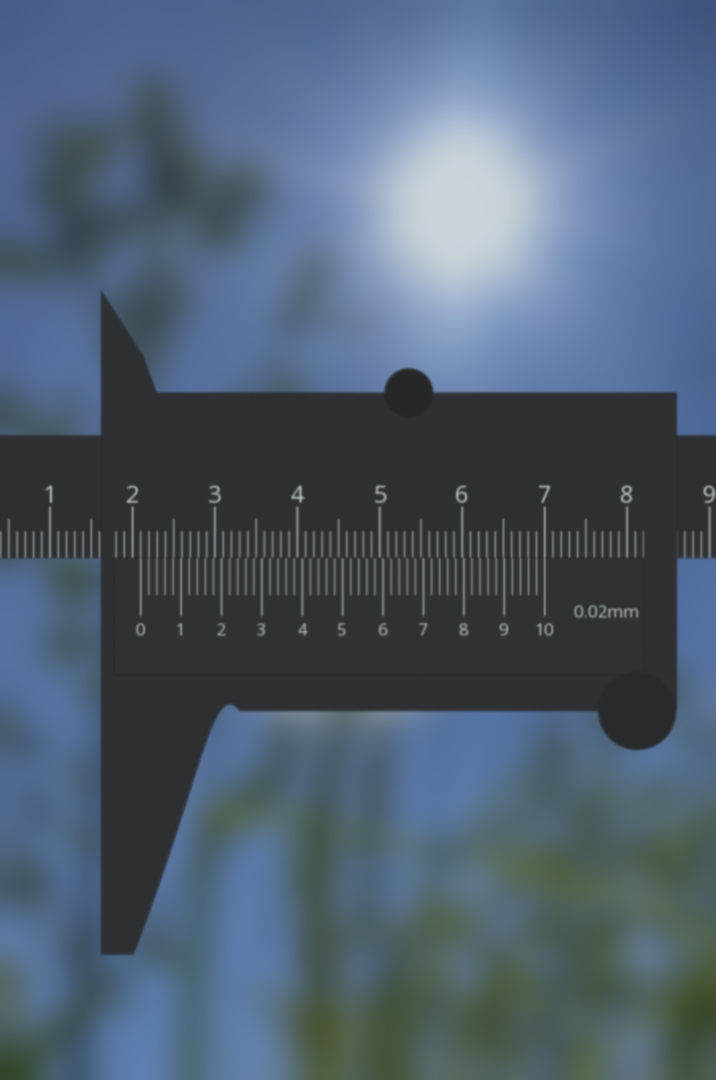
21.0; mm
